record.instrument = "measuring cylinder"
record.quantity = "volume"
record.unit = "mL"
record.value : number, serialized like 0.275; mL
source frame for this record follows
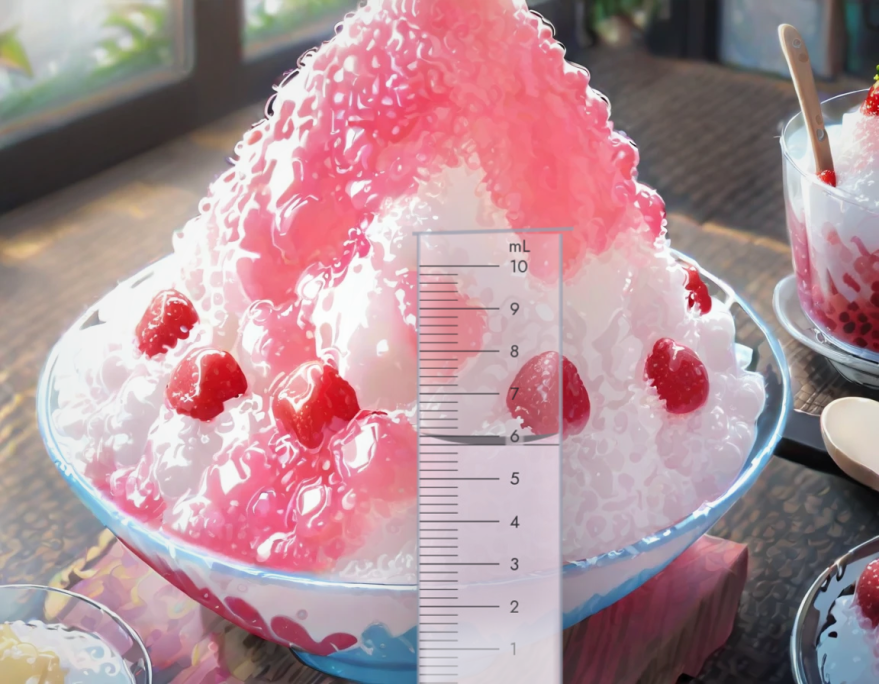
5.8; mL
